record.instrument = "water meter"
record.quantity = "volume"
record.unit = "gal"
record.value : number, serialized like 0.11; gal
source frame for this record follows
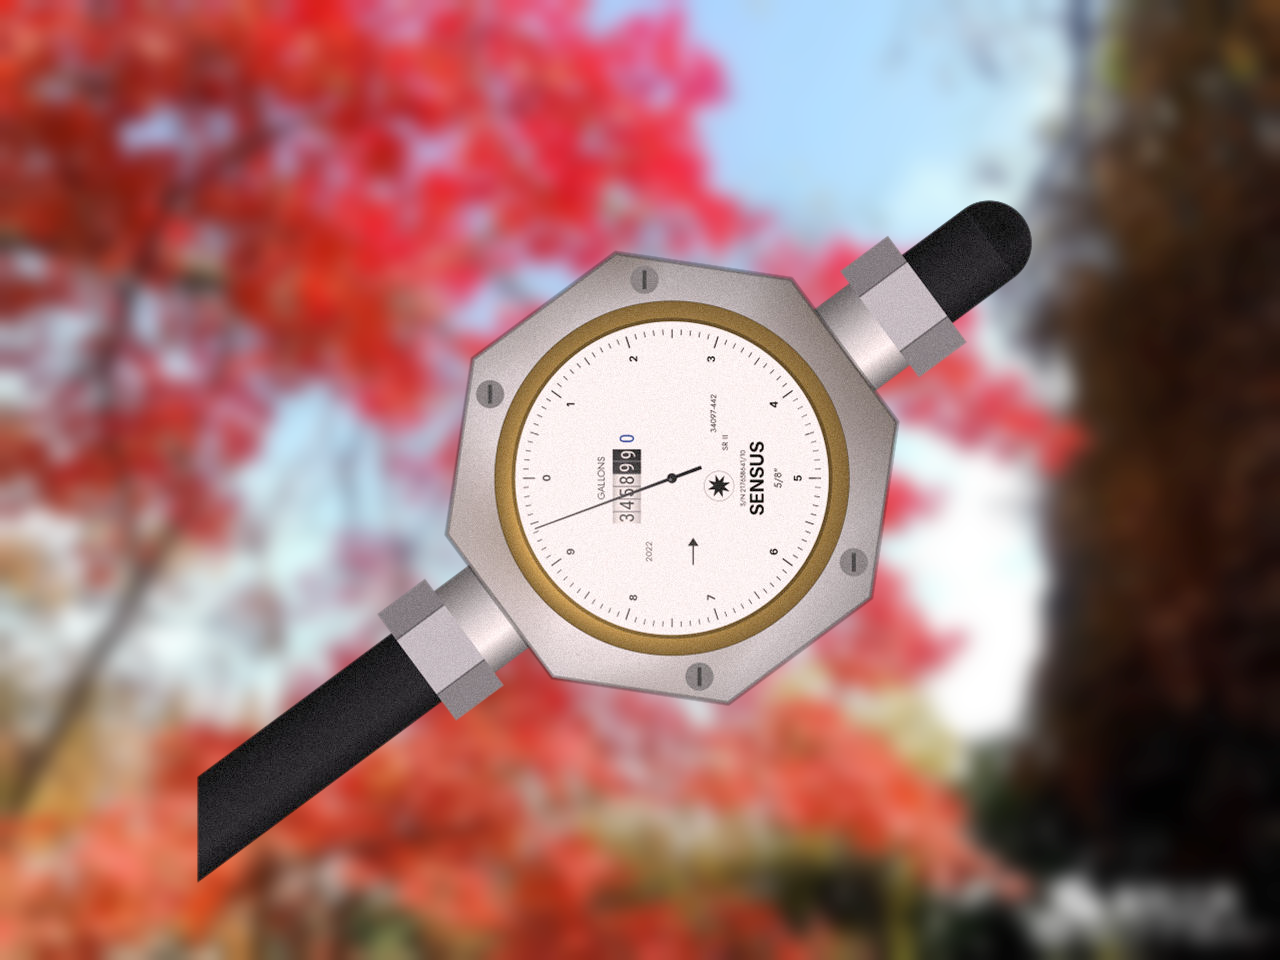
3458989.4; gal
